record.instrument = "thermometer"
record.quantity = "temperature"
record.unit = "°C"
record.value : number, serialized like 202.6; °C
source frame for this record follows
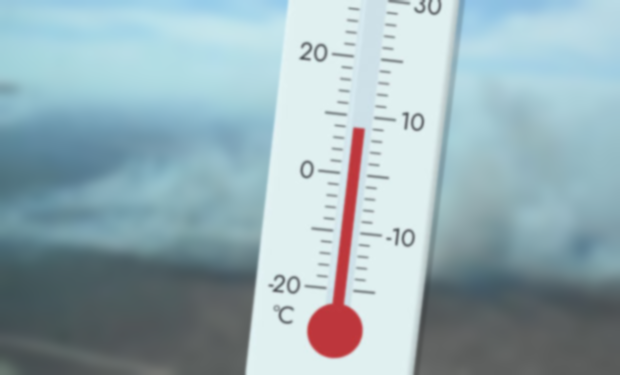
8; °C
